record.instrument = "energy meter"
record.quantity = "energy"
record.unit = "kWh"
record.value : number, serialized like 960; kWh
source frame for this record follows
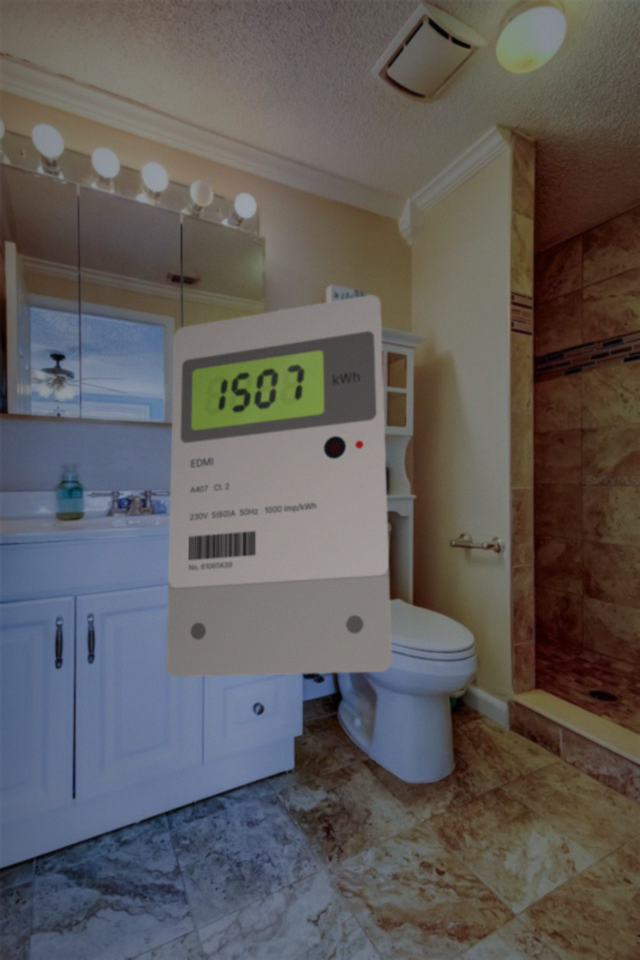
1507; kWh
